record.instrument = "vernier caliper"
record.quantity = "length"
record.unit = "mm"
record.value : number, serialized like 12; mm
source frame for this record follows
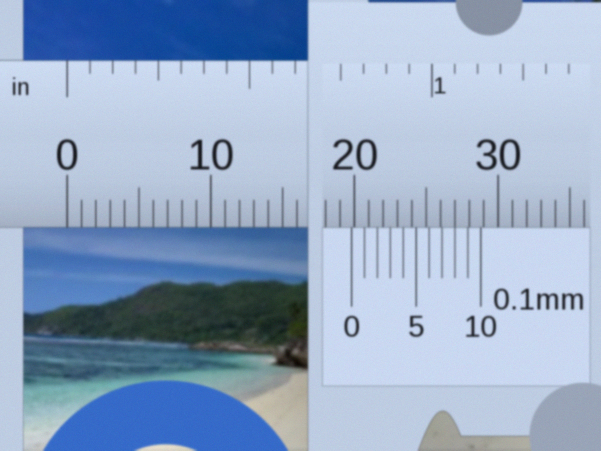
19.8; mm
